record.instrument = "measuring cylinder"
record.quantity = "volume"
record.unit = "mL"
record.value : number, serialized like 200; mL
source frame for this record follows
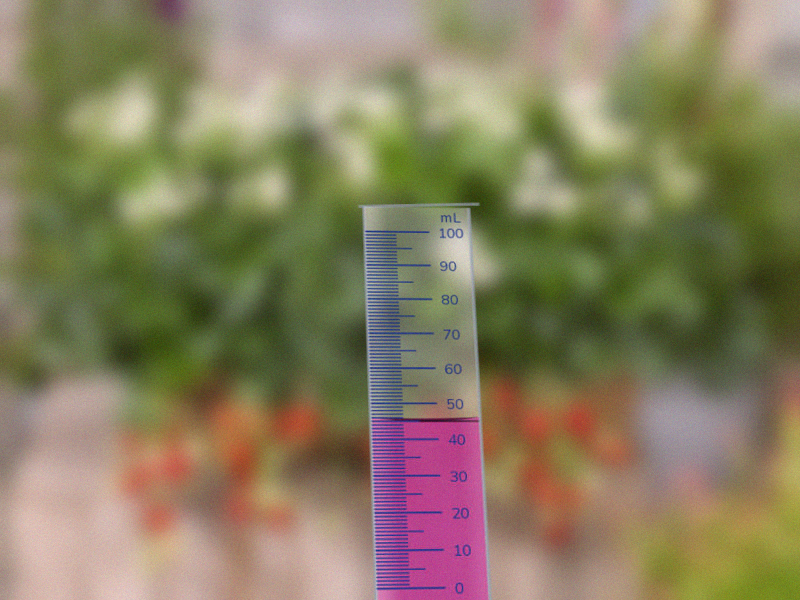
45; mL
